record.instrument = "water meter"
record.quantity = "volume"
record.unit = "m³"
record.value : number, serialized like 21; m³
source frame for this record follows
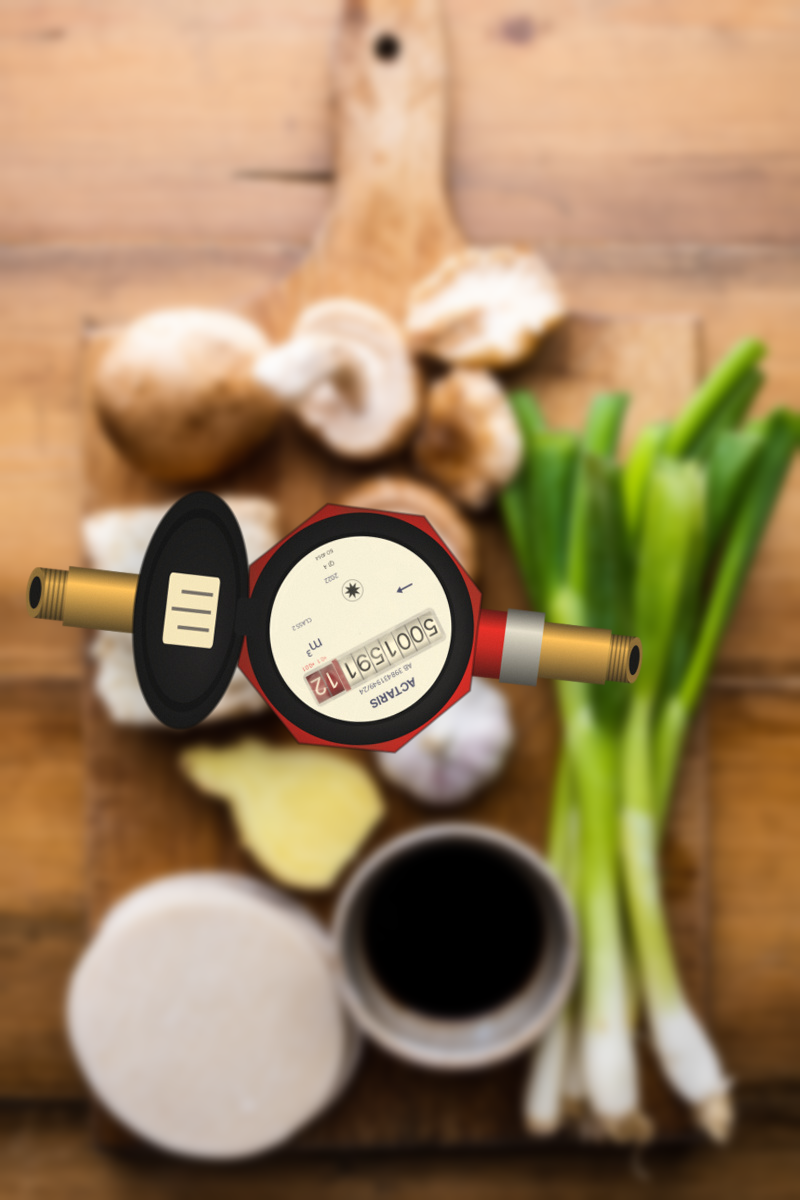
5001591.12; m³
